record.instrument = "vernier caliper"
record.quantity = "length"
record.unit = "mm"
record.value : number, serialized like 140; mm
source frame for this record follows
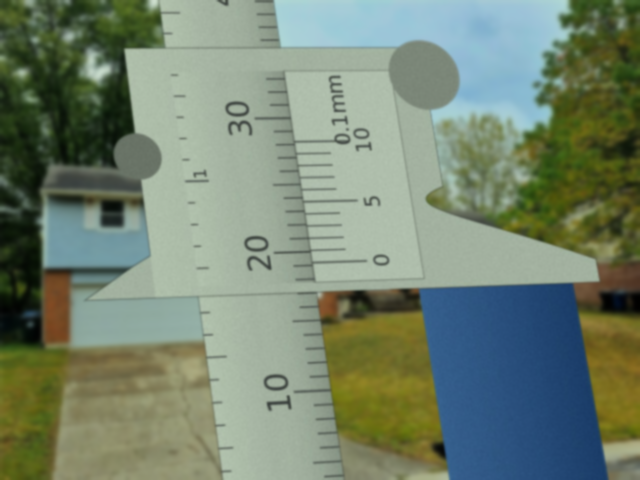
19.2; mm
